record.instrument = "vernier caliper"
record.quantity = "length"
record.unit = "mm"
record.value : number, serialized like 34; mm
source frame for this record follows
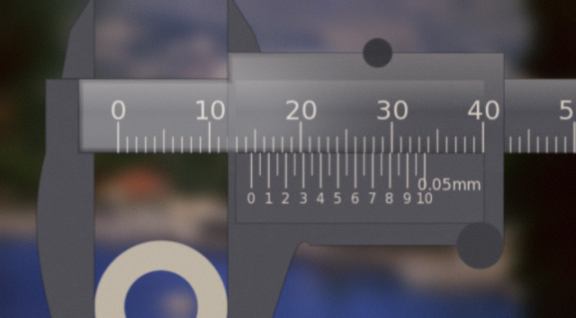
14.6; mm
